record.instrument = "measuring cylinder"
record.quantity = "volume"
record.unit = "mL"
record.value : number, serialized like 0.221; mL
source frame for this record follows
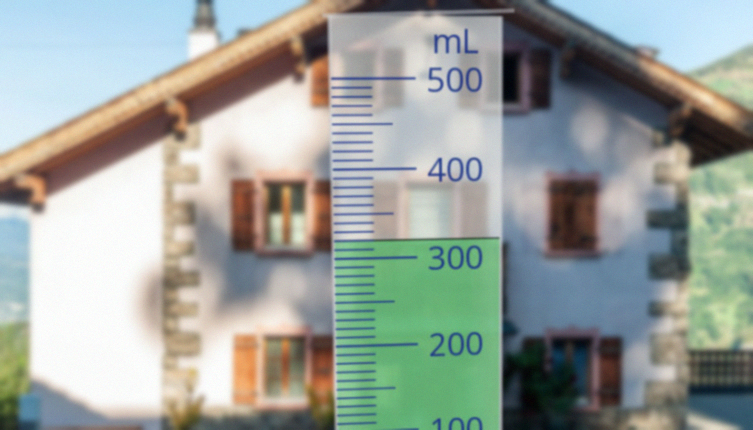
320; mL
